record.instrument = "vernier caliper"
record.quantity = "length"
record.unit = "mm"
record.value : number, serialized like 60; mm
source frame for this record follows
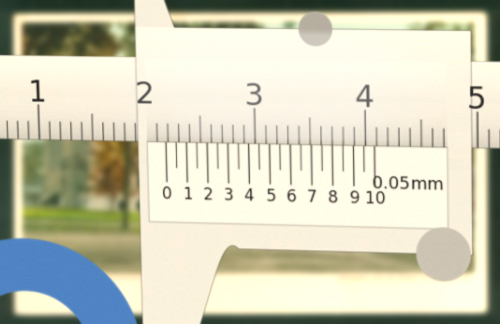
21.8; mm
